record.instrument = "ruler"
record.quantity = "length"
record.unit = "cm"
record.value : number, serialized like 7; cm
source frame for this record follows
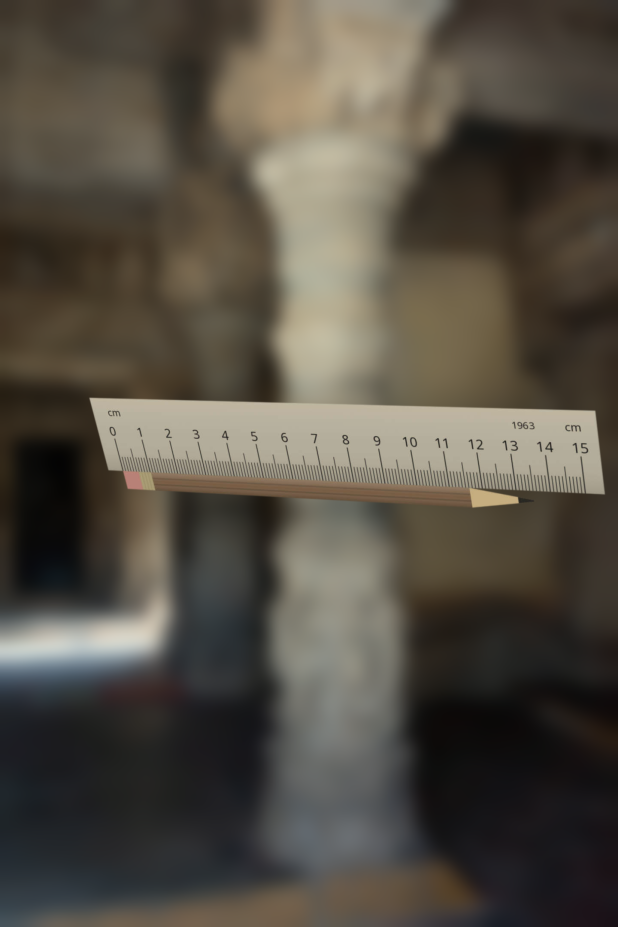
13.5; cm
